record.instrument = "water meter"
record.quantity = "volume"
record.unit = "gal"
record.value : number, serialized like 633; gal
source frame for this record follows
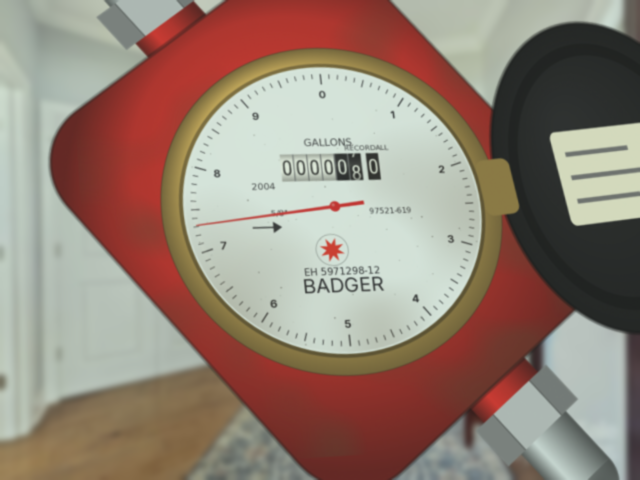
77.3; gal
